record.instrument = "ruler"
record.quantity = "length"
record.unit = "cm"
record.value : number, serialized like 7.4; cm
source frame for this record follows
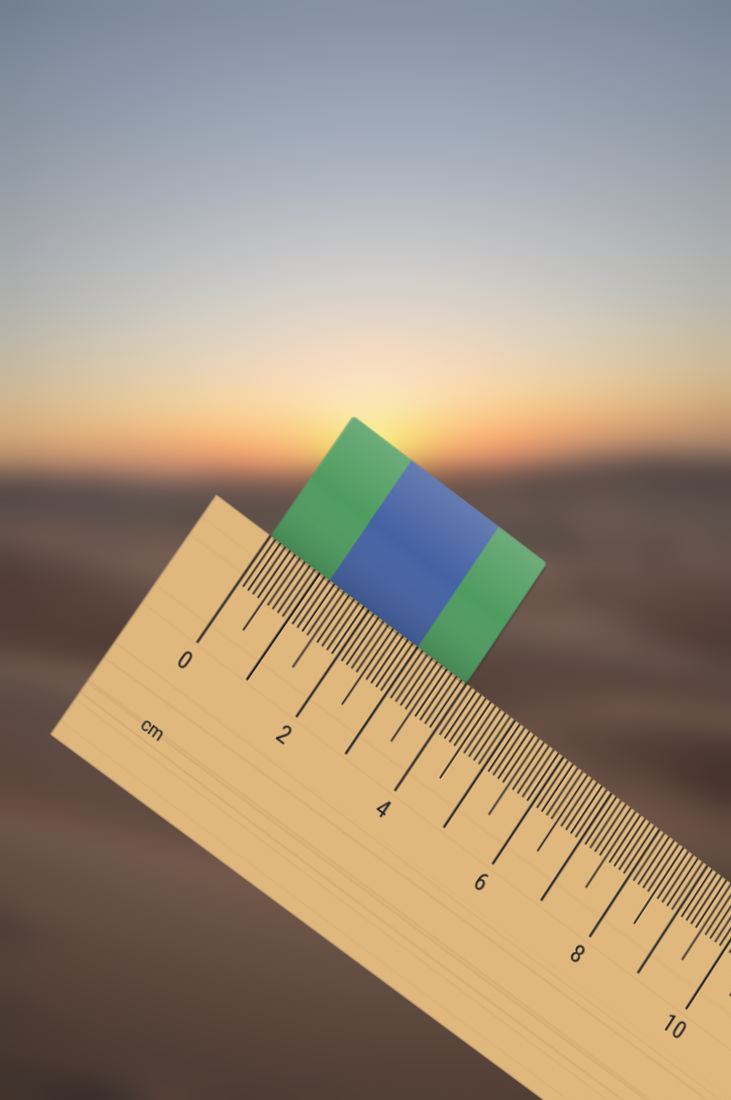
4; cm
